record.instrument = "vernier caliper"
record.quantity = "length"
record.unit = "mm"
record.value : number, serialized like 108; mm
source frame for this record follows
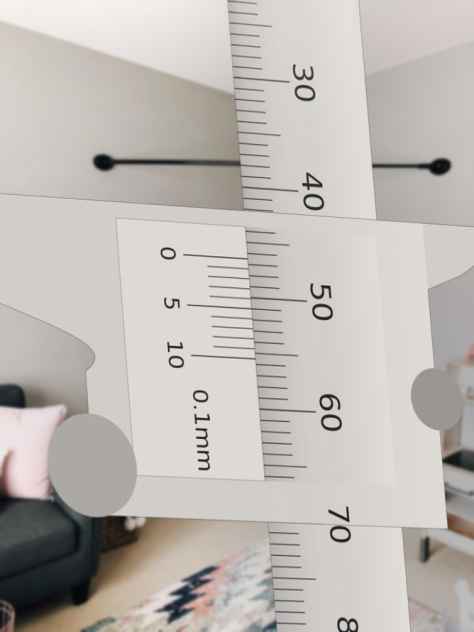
46.5; mm
